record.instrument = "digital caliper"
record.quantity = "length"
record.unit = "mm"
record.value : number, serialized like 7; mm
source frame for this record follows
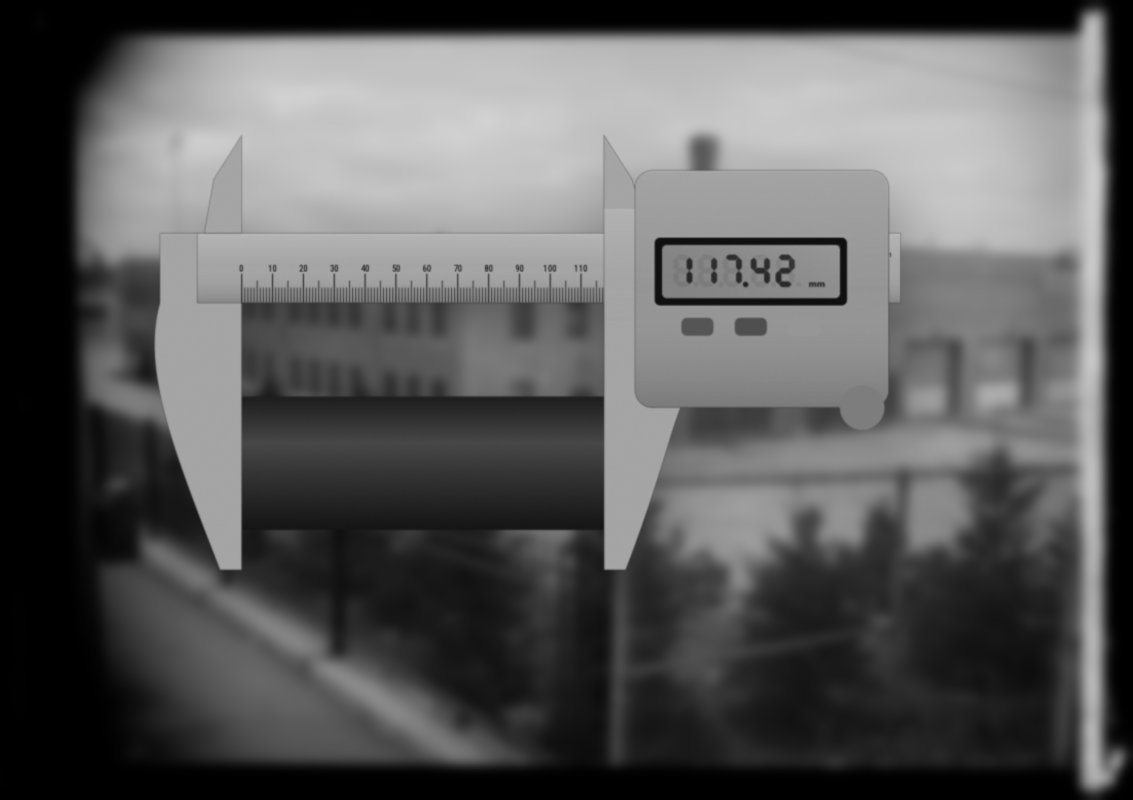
117.42; mm
